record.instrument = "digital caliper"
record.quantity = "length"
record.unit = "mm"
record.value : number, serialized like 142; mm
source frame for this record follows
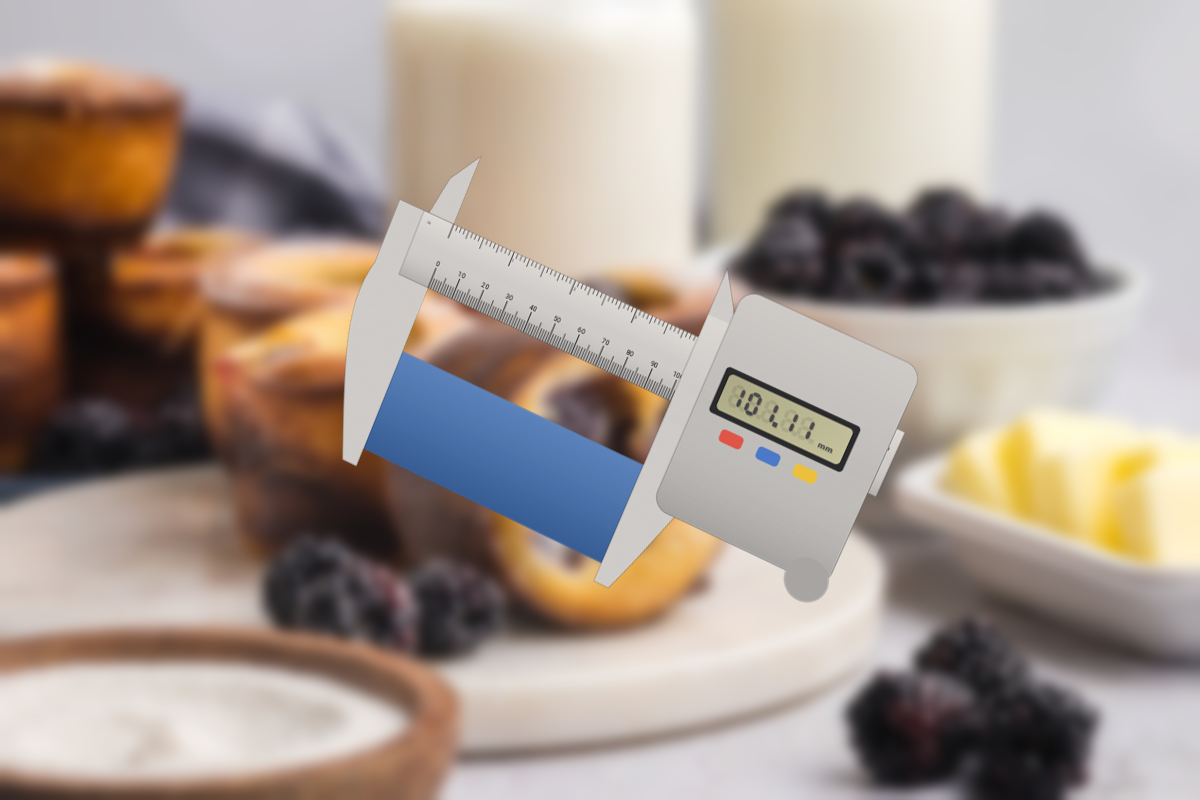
101.11; mm
